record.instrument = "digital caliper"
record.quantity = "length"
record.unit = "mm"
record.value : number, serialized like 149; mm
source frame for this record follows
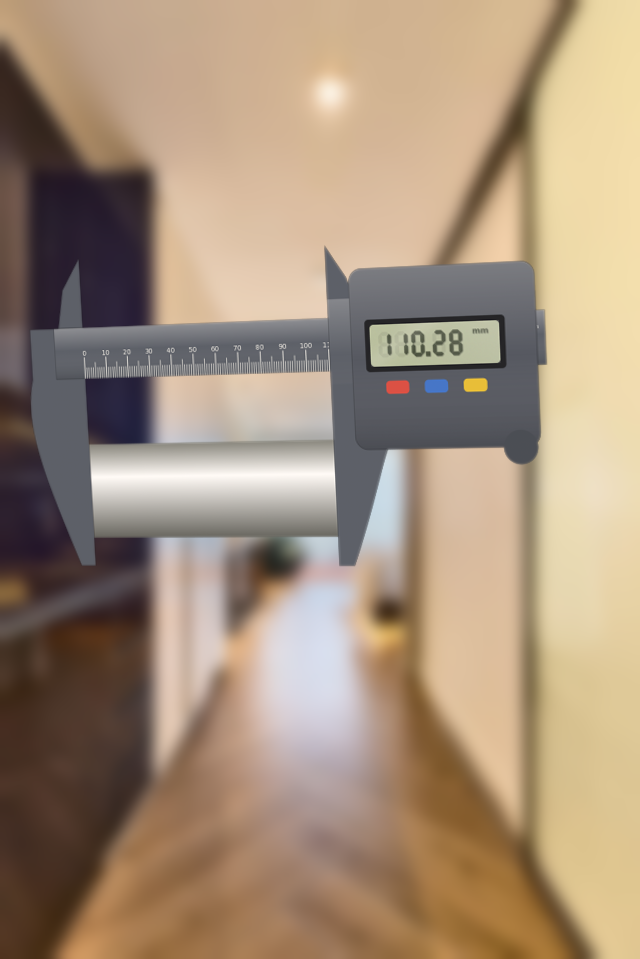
110.28; mm
